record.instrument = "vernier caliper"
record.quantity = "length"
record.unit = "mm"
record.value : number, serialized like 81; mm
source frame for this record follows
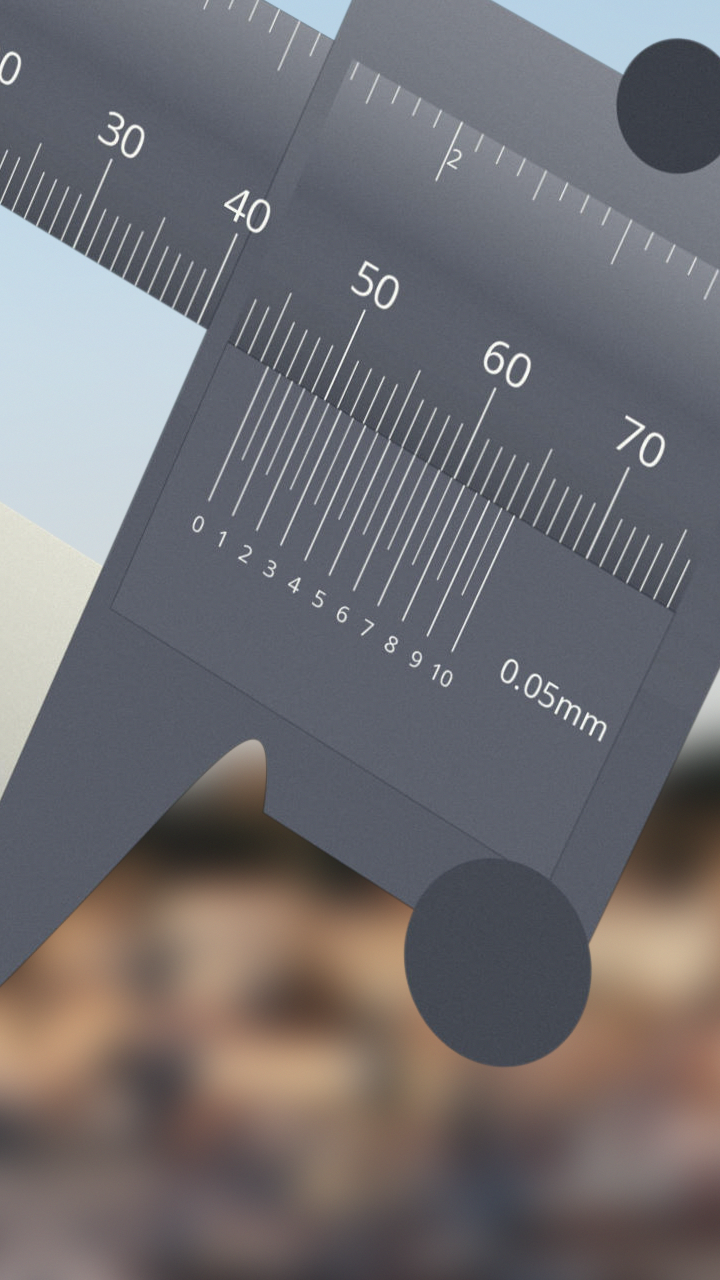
45.6; mm
